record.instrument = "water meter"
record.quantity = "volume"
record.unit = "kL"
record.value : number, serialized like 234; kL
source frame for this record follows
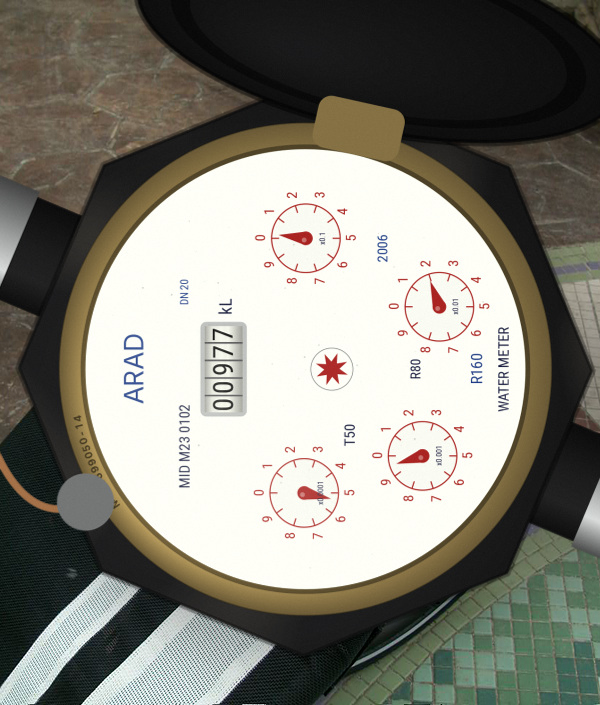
977.0195; kL
